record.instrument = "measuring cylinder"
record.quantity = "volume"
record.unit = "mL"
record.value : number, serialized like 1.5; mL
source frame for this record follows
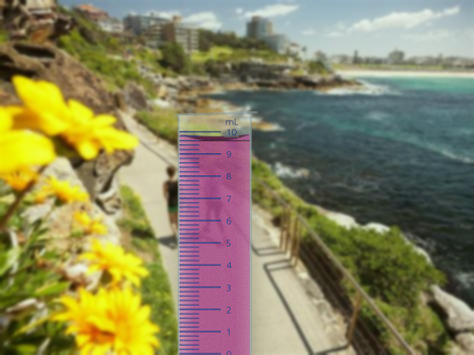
9.6; mL
